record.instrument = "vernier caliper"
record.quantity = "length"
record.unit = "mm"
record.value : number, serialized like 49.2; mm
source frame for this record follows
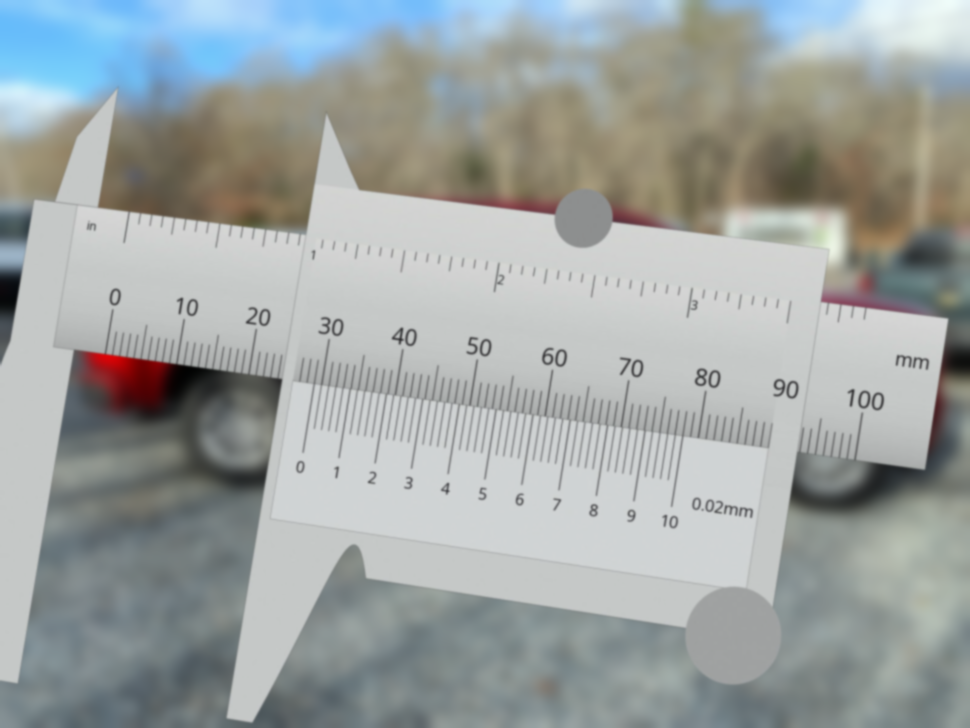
29.0; mm
